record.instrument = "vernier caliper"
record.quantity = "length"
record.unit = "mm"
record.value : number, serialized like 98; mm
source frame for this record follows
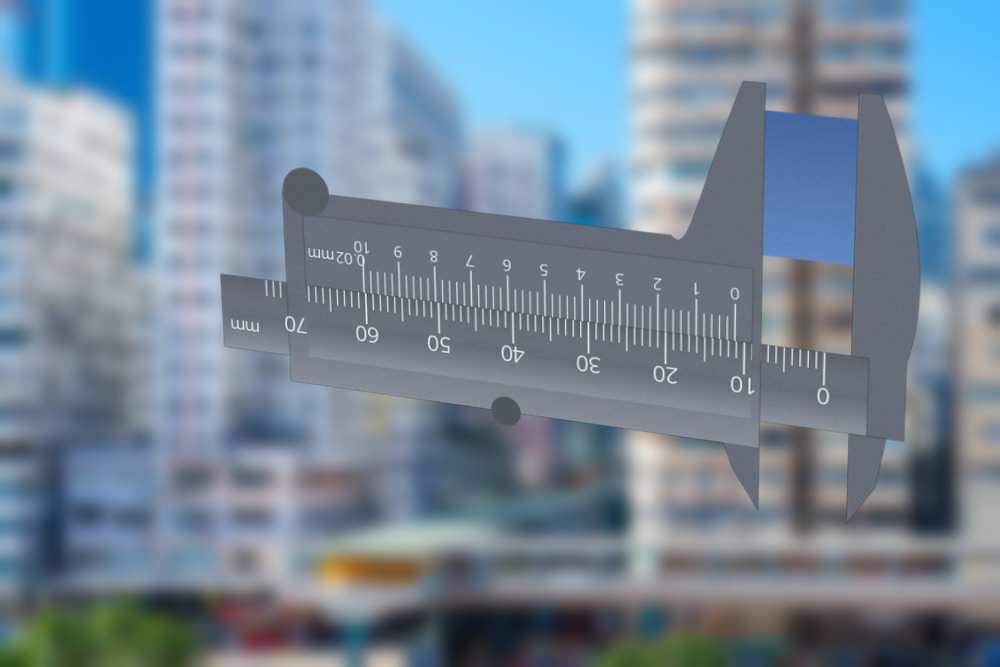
11.2; mm
